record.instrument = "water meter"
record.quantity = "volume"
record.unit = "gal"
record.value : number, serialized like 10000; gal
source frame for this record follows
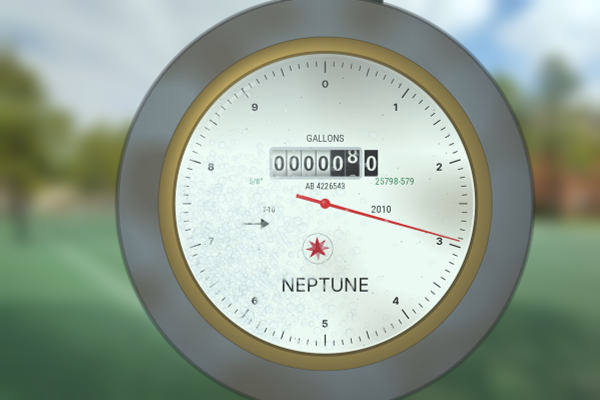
82.9; gal
